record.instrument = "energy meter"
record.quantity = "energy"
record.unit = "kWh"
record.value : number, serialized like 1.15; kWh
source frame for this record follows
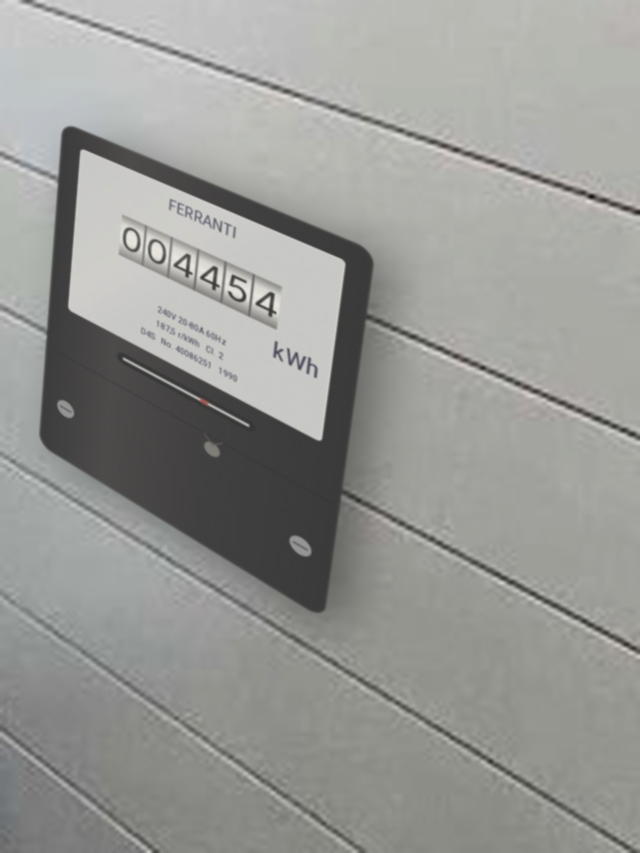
4454; kWh
